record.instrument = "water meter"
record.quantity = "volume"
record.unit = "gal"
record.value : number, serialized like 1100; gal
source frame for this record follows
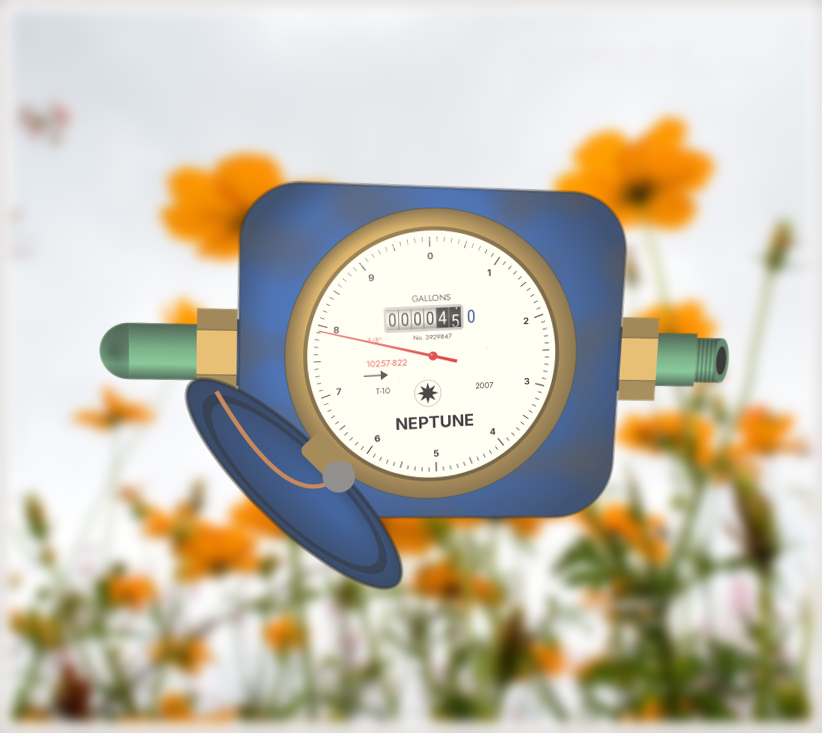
447.9; gal
